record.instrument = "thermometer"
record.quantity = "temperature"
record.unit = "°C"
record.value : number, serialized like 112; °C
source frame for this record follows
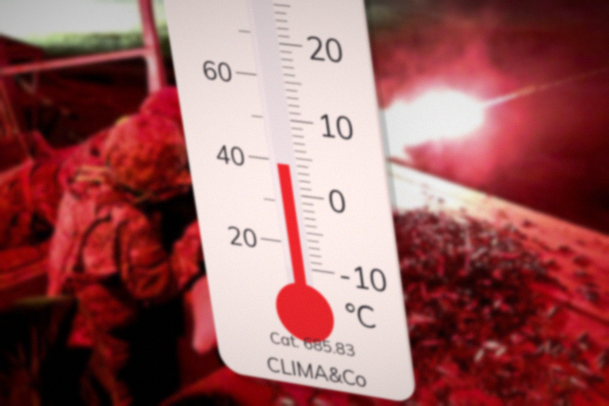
4; °C
